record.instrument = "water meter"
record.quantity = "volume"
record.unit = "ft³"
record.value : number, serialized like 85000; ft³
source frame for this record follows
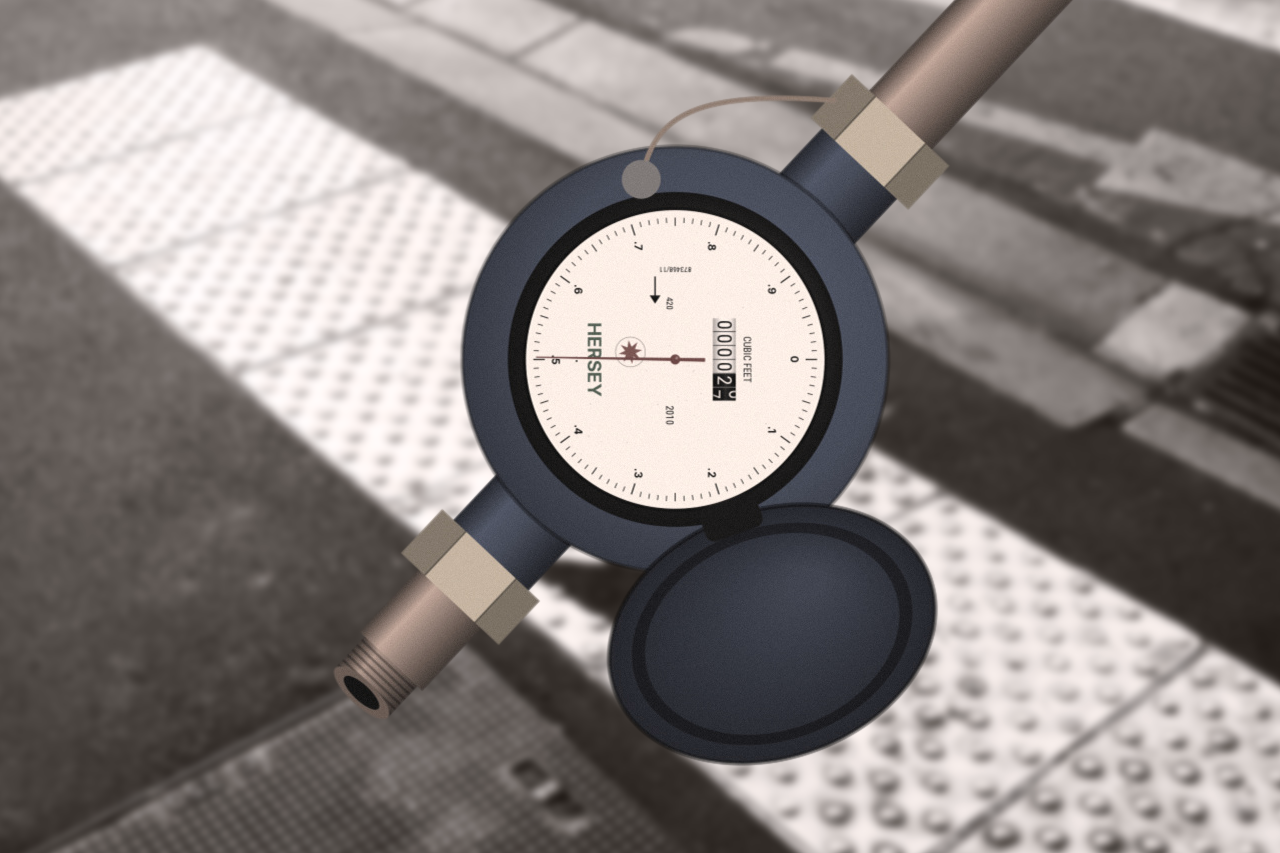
26.50; ft³
